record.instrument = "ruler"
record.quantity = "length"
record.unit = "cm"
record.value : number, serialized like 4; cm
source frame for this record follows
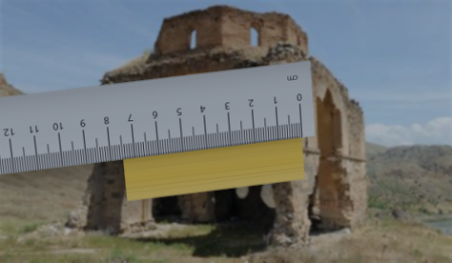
7.5; cm
